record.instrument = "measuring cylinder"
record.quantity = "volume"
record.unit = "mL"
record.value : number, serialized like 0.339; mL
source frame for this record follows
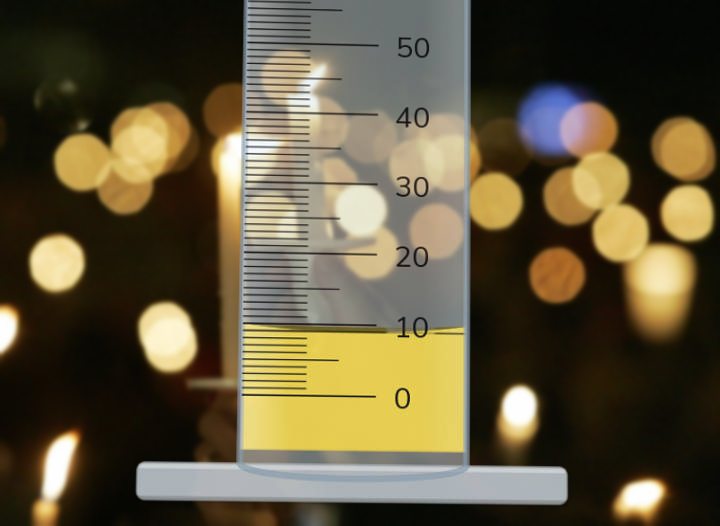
9; mL
